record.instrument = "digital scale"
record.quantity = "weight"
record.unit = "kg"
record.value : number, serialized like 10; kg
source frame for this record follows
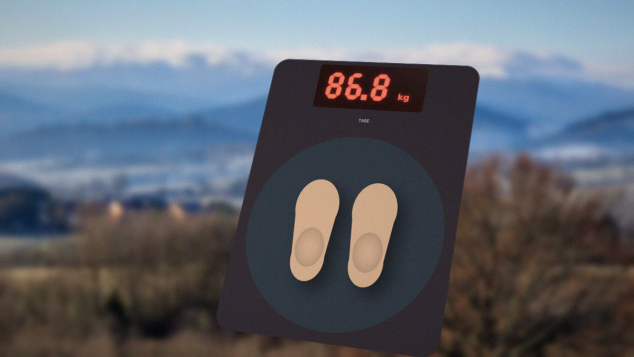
86.8; kg
